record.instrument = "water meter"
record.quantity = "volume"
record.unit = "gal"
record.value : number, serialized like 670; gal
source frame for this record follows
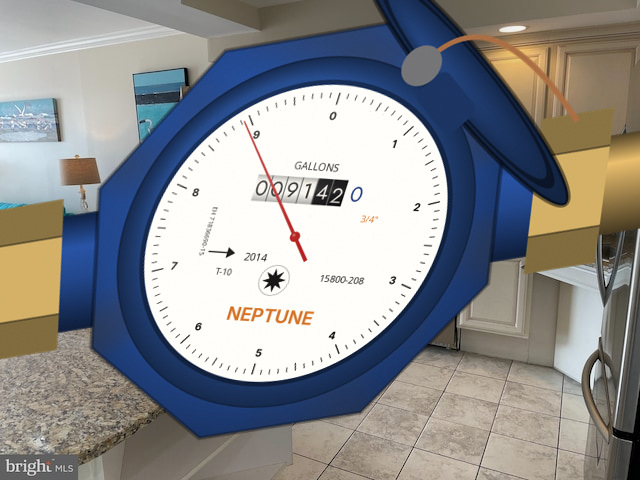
91418.9; gal
